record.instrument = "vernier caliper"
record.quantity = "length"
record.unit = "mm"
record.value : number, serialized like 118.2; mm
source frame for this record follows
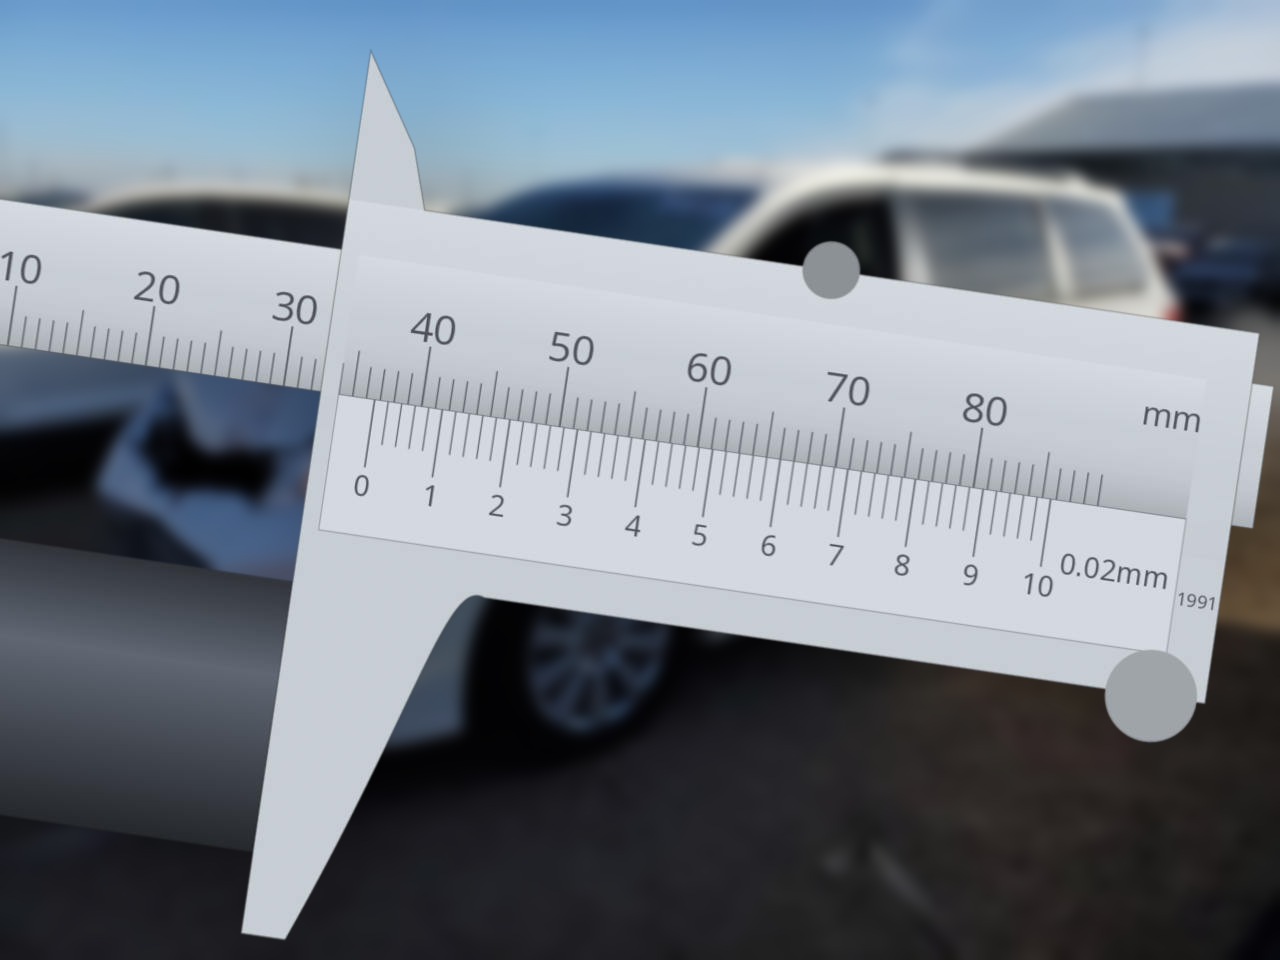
36.6; mm
